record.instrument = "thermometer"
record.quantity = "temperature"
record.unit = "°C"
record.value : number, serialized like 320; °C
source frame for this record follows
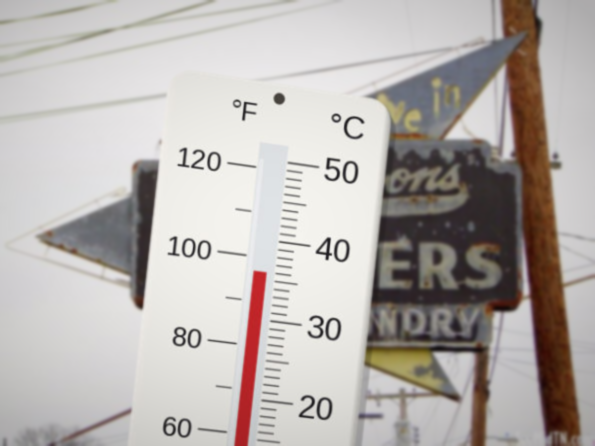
36; °C
